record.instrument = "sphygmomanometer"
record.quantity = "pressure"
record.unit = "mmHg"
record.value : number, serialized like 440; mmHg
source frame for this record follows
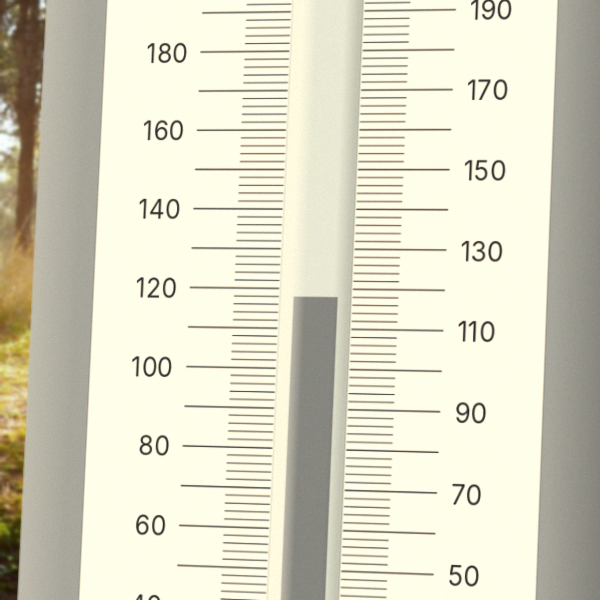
118; mmHg
